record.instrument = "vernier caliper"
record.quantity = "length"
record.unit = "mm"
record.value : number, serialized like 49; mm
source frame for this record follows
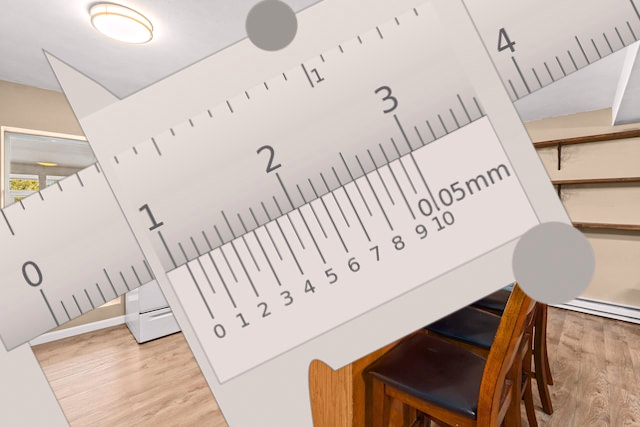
10.8; mm
